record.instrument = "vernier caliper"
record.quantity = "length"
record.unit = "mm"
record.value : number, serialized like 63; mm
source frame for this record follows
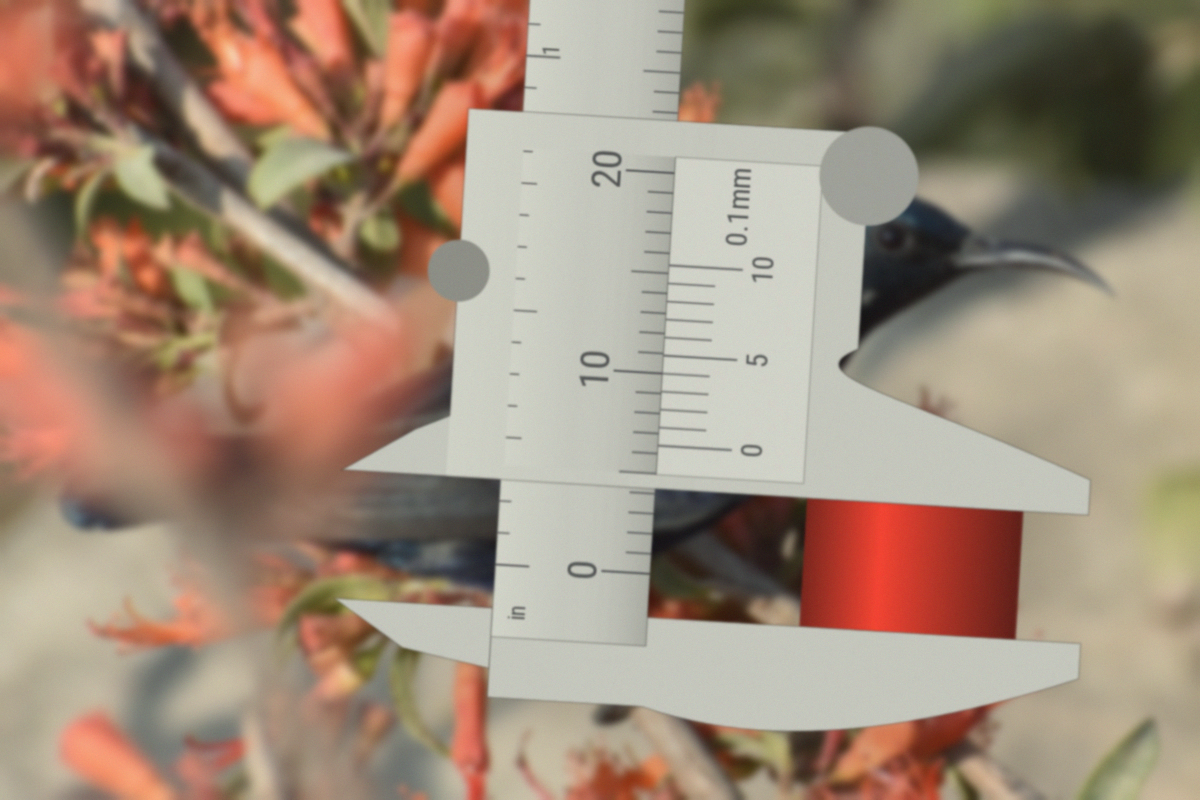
6.4; mm
